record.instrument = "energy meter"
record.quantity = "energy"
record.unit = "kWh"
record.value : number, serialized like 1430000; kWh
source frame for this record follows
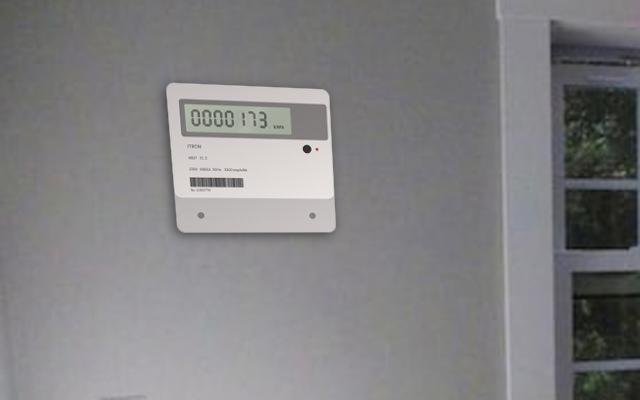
173; kWh
